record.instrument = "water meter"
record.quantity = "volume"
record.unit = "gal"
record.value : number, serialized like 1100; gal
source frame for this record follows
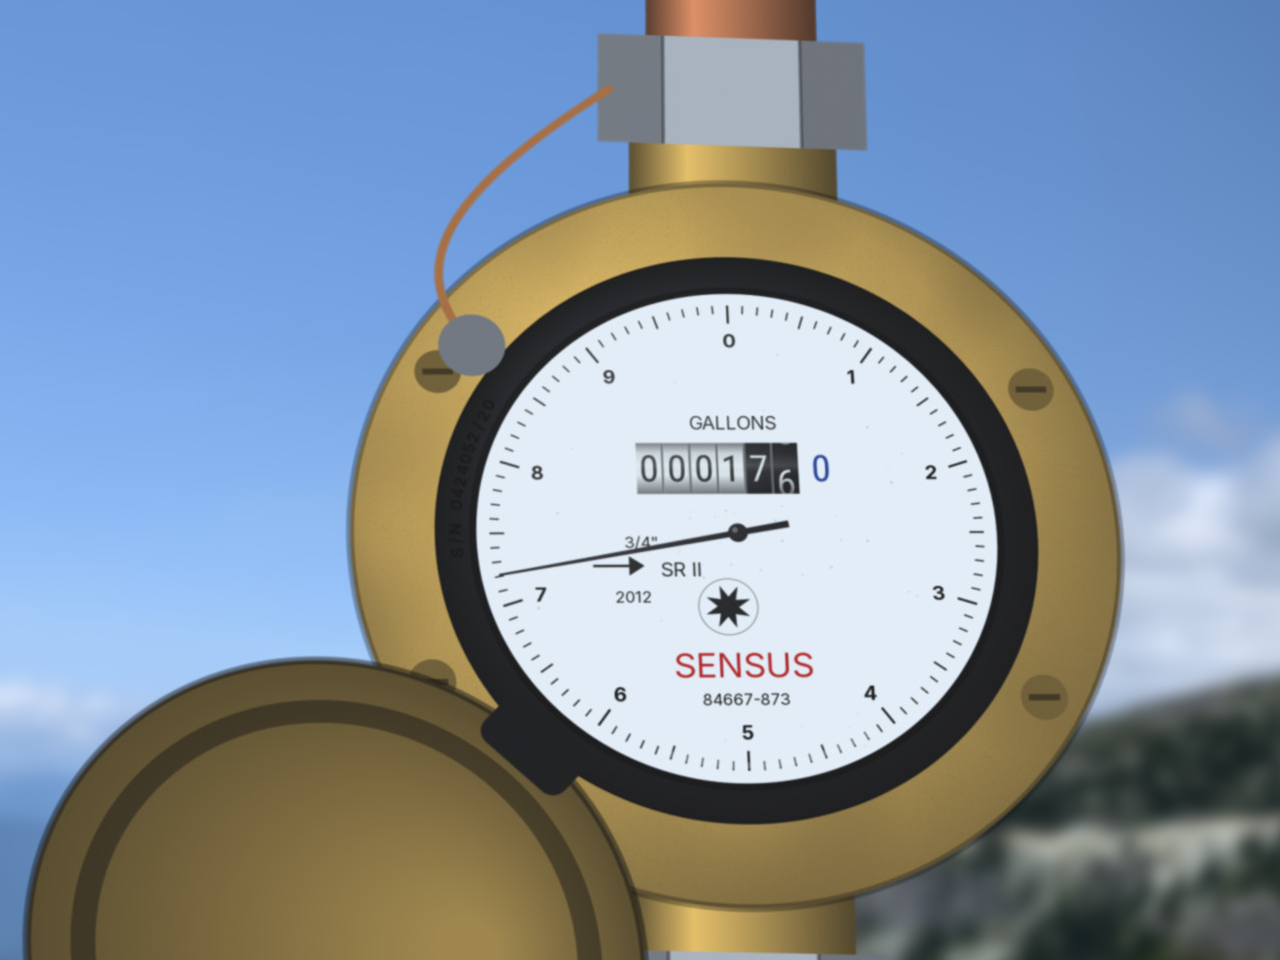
1757.2; gal
